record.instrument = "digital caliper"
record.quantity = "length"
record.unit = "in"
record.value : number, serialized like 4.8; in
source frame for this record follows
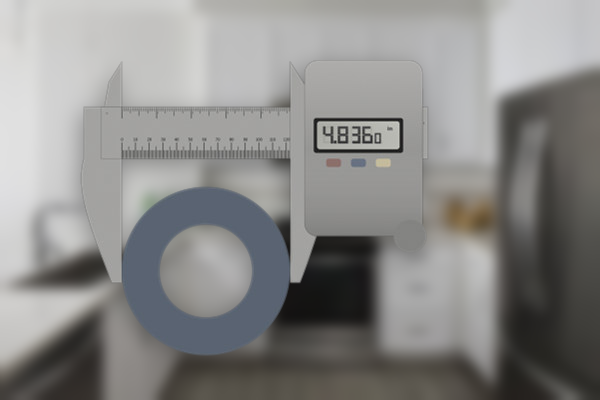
4.8360; in
